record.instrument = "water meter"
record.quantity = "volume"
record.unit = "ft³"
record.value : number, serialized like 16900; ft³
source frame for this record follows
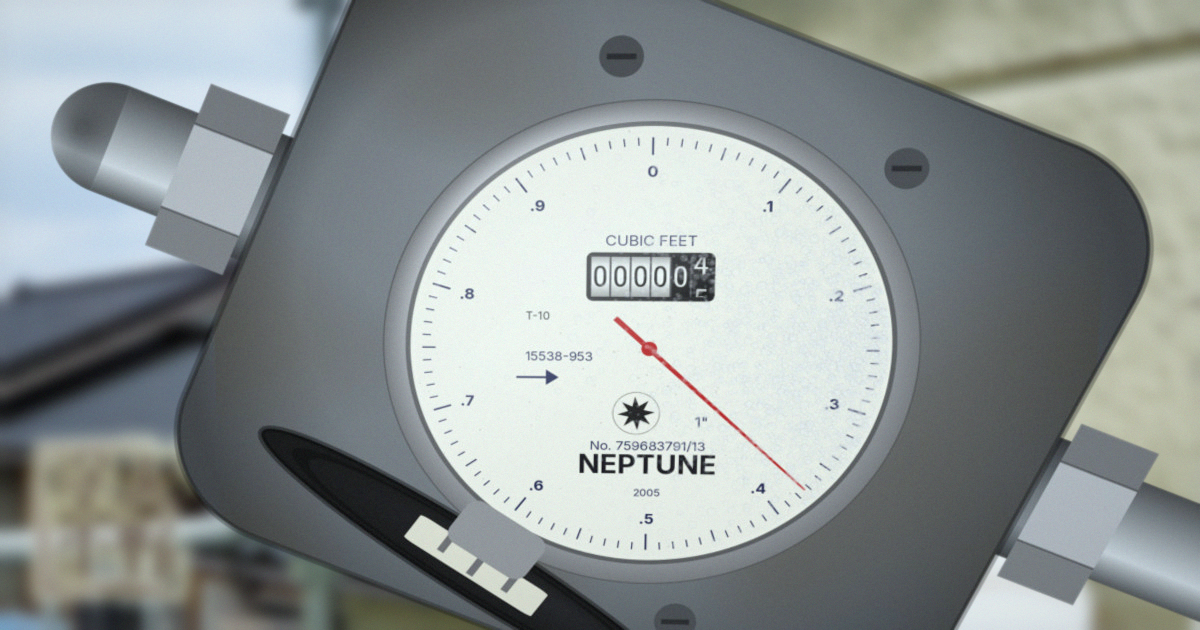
4.37; ft³
